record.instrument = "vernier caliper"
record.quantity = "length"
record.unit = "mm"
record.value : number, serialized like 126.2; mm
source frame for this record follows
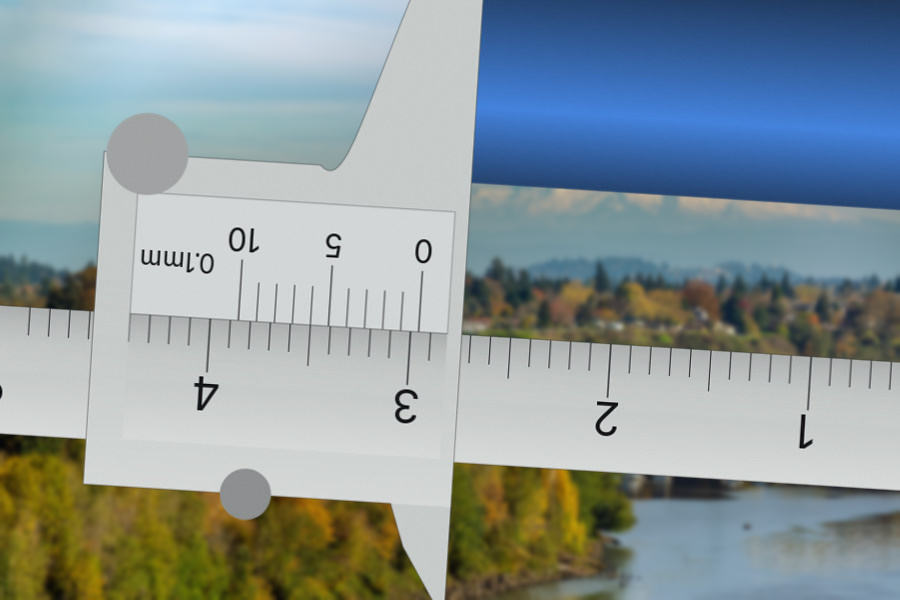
29.6; mm
